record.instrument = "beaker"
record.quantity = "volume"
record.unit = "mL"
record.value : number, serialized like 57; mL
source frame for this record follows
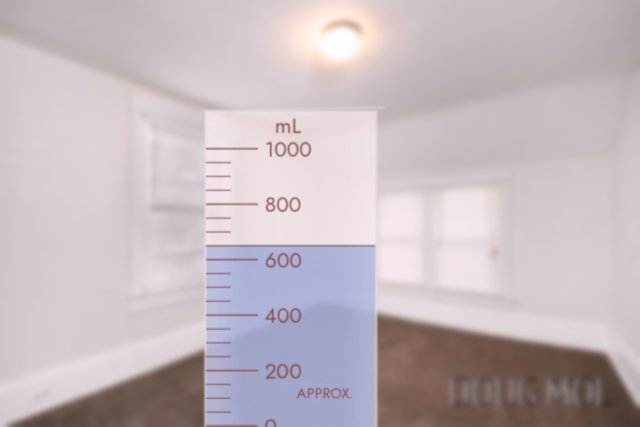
650; mL
